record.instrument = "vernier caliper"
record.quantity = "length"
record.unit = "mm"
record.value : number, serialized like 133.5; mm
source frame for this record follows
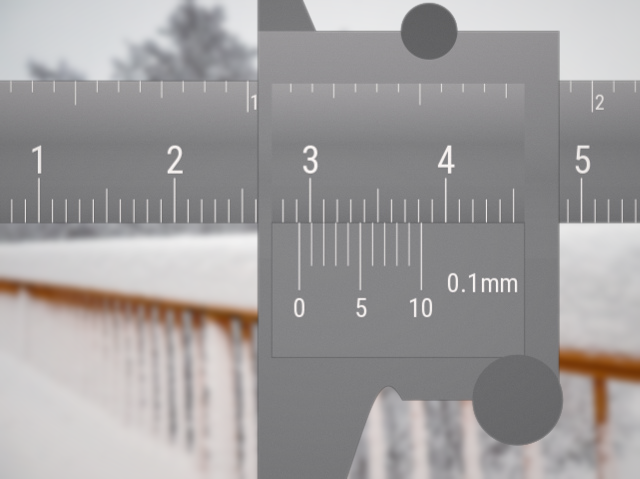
29.2; mm
